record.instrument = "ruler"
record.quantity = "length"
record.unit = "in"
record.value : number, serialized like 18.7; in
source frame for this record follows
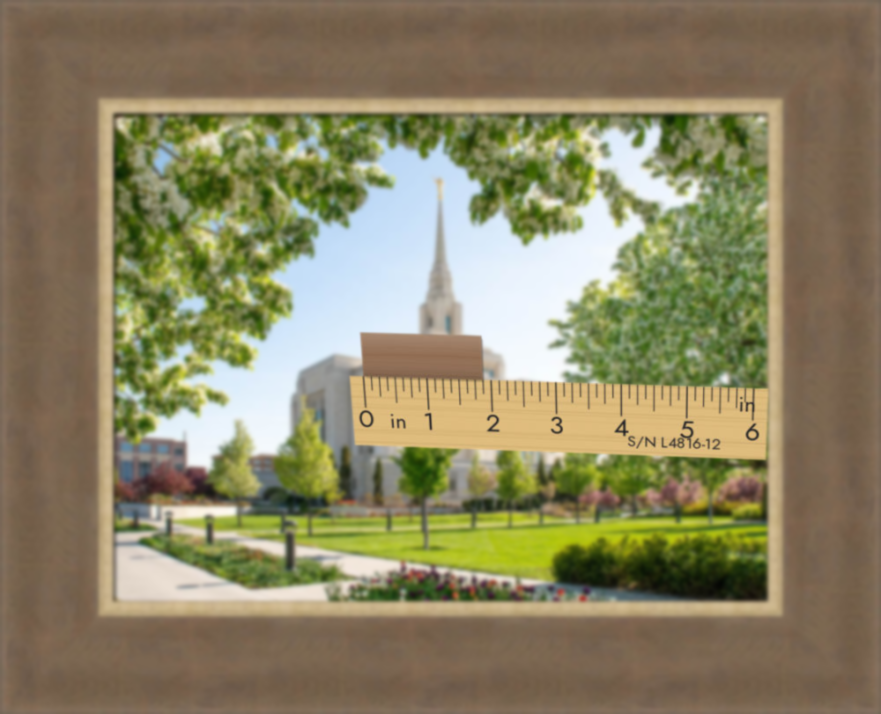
1.875; in
